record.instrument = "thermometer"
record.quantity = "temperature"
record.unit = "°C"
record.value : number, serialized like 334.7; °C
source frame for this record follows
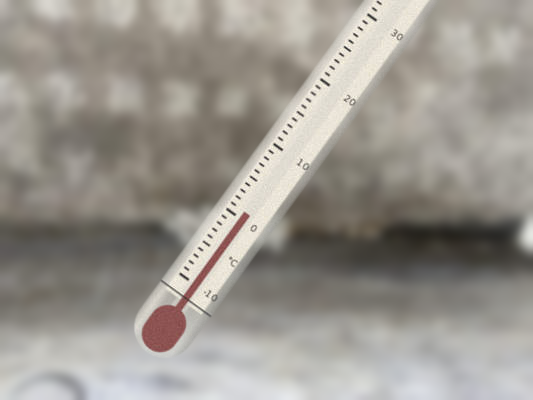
1; °C
